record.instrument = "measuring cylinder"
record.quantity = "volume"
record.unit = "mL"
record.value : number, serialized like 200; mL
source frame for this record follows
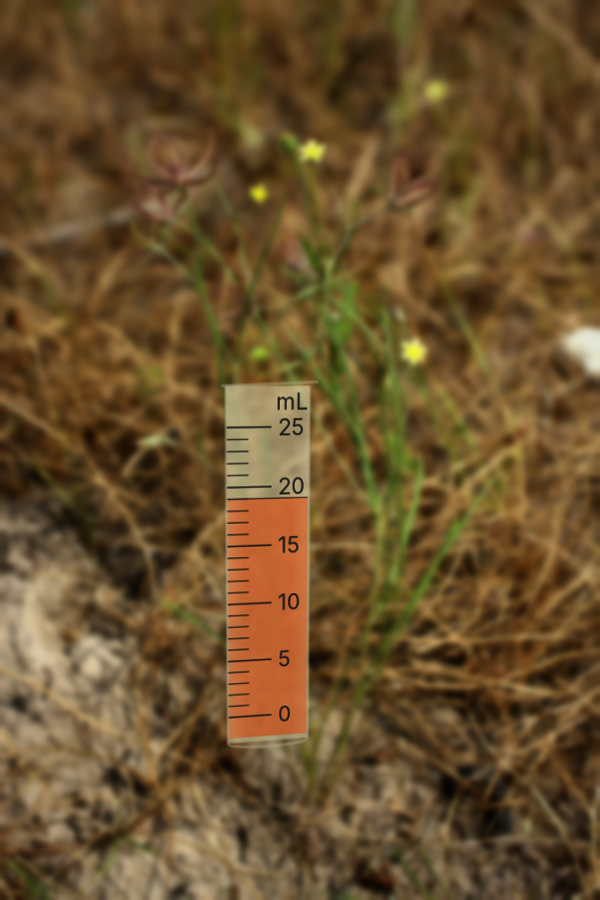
19; mL
